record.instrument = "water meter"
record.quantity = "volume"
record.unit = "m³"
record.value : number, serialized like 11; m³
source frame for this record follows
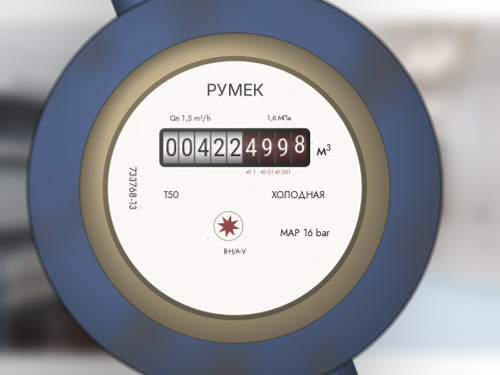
422.4998; m³
